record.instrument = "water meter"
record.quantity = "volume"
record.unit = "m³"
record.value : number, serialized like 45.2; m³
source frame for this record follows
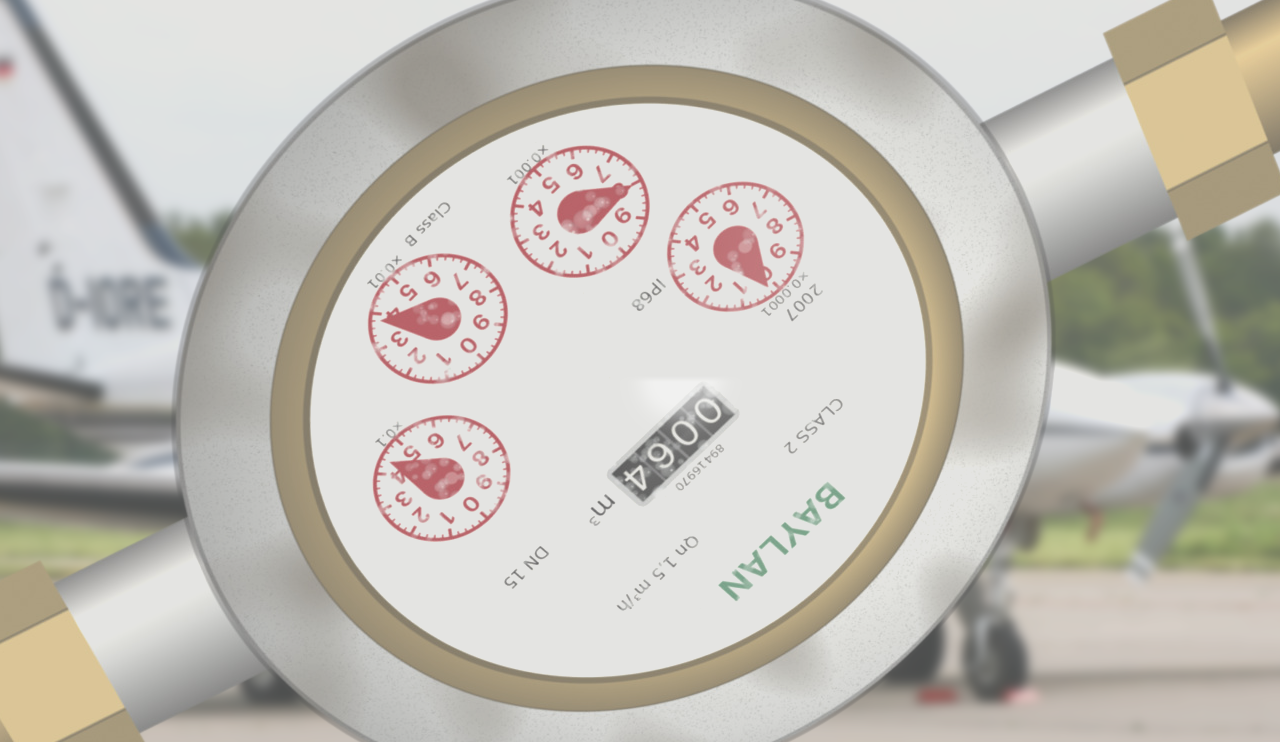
64.4380; m³
